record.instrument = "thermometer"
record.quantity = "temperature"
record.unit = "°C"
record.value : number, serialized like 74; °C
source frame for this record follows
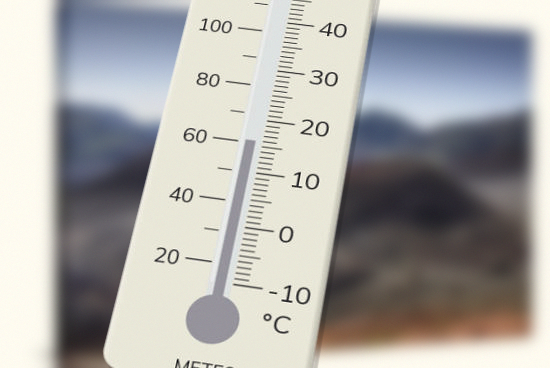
16; °C
